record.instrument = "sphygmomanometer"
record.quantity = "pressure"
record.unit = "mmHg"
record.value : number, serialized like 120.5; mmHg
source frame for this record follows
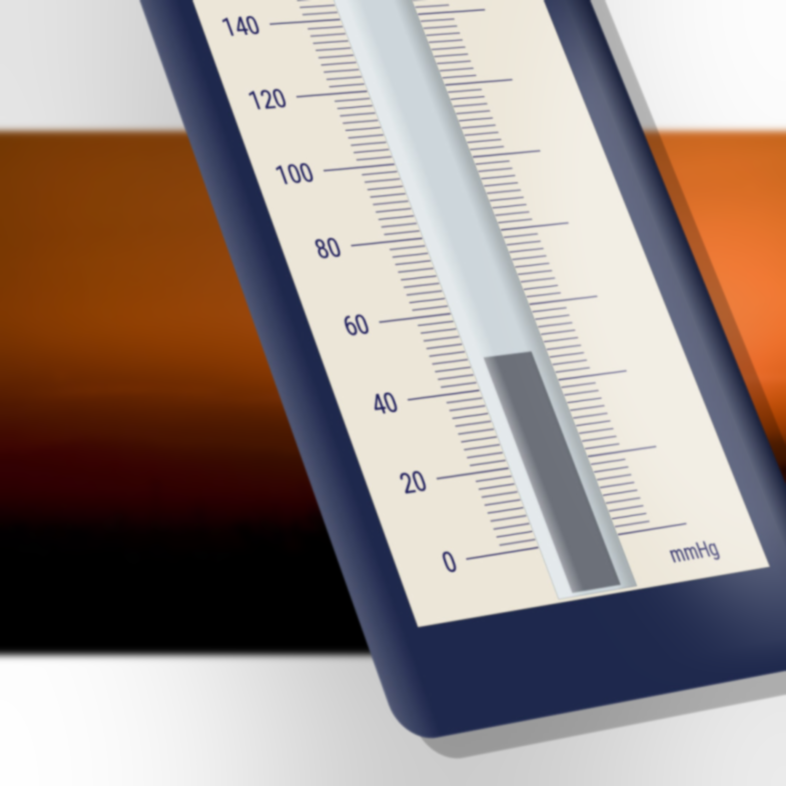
48; mmHg
